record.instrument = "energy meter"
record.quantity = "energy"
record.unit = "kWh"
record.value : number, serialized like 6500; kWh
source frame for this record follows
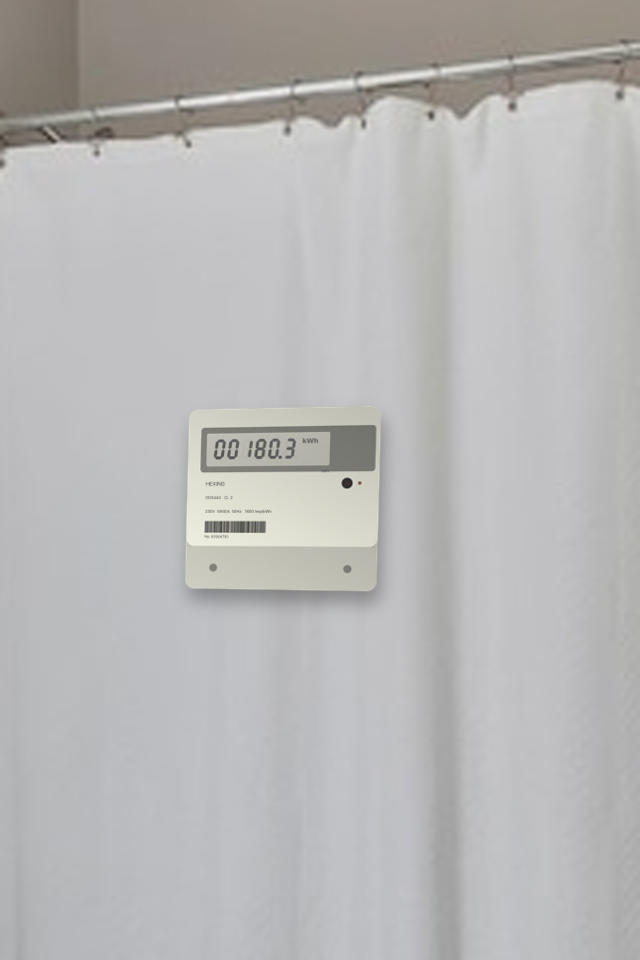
180.3; kWh
